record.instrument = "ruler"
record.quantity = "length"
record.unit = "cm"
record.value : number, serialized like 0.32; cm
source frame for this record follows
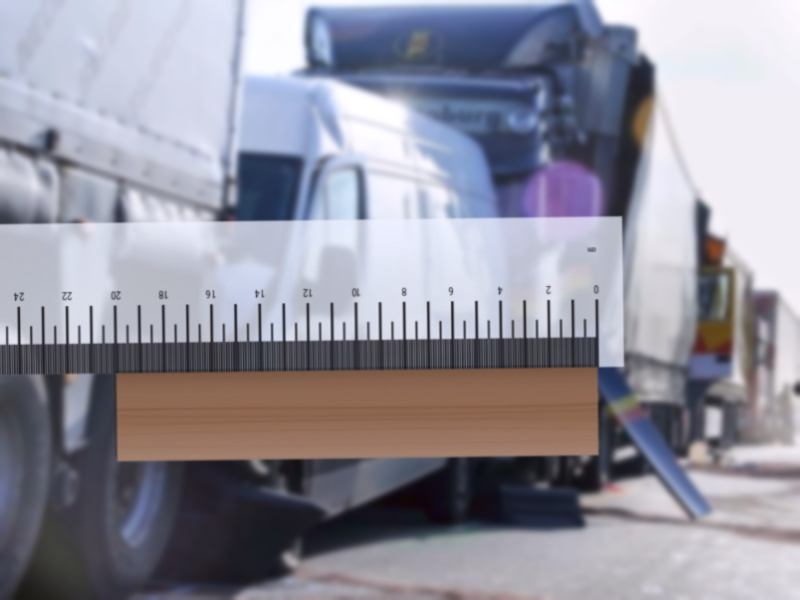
20; cm
